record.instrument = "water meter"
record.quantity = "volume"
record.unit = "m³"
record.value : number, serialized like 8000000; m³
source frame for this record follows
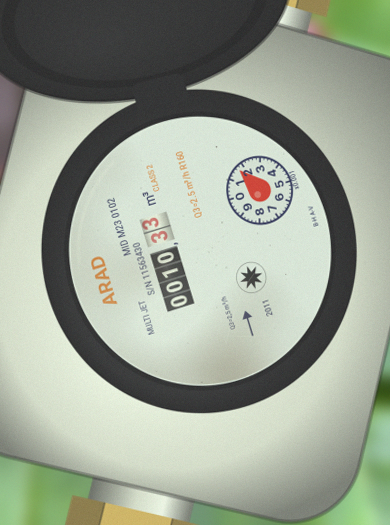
10.331; m³
